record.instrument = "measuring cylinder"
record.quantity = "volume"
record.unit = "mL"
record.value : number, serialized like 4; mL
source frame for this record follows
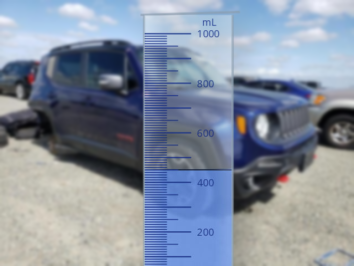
450; mL
